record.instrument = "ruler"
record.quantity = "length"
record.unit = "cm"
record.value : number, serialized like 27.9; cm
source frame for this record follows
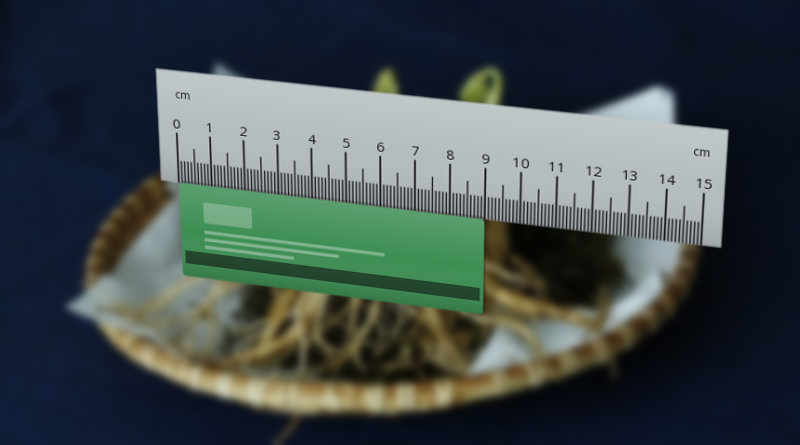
9; cm
